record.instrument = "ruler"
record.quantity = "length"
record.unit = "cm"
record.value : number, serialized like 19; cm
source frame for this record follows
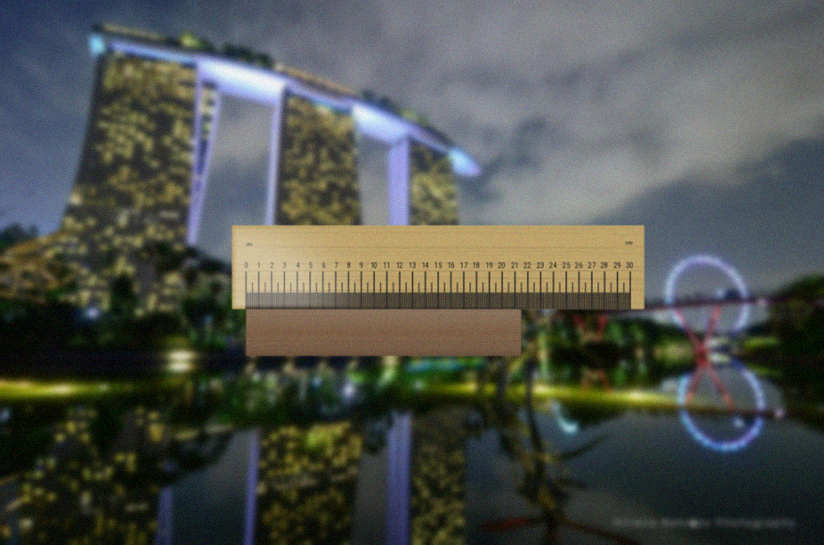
21.5; cm
